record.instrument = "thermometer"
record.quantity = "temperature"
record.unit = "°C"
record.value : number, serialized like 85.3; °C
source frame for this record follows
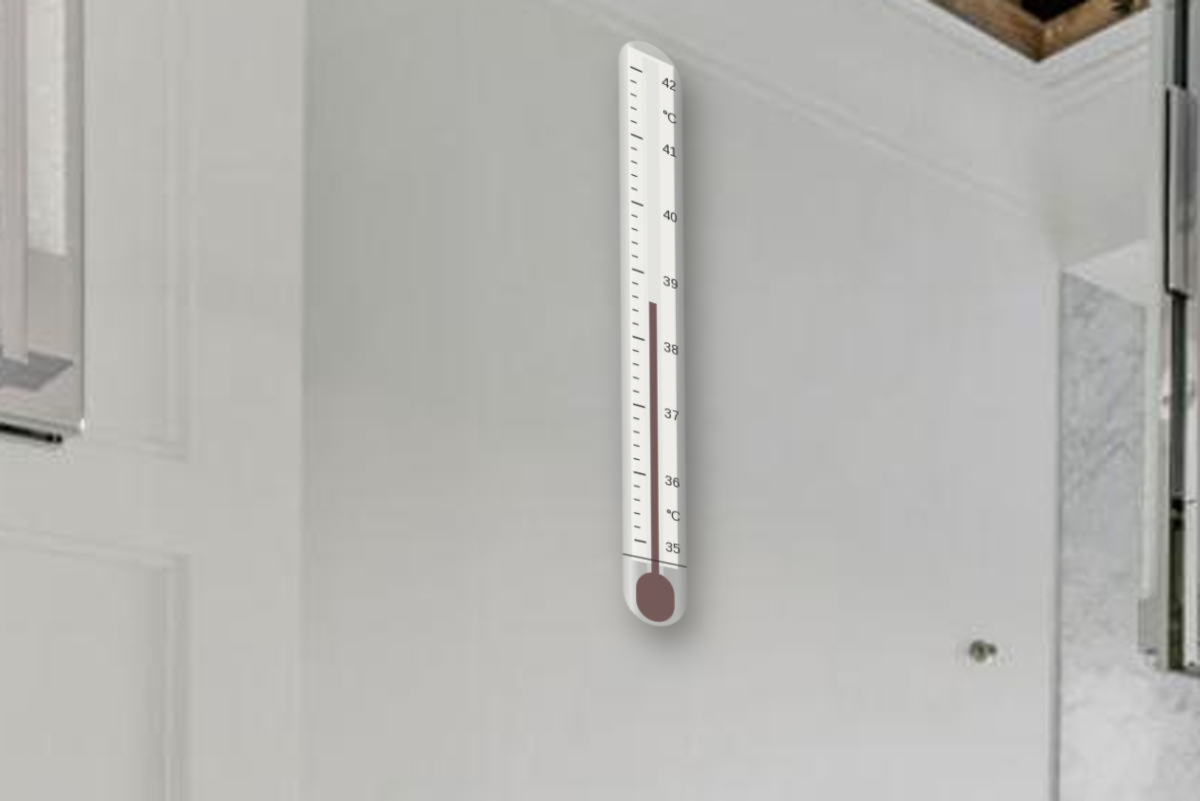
38.6; °C
